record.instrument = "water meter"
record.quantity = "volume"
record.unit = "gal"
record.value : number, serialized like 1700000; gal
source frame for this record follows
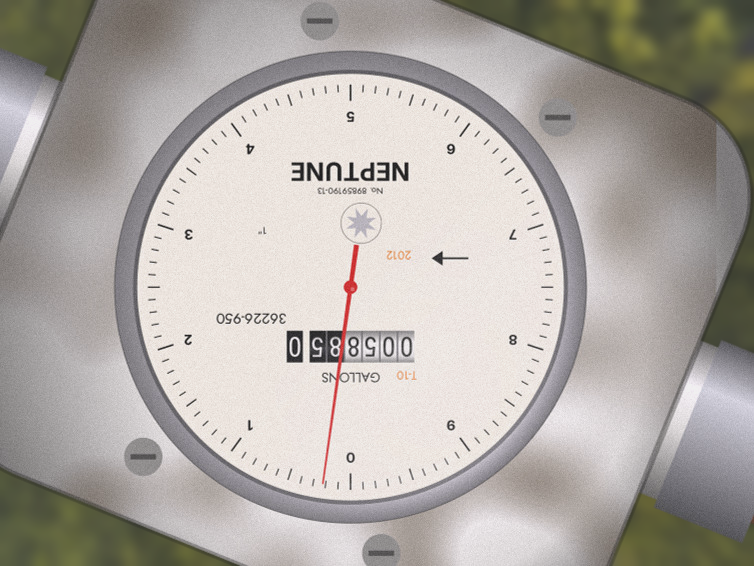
58850.2; gal
